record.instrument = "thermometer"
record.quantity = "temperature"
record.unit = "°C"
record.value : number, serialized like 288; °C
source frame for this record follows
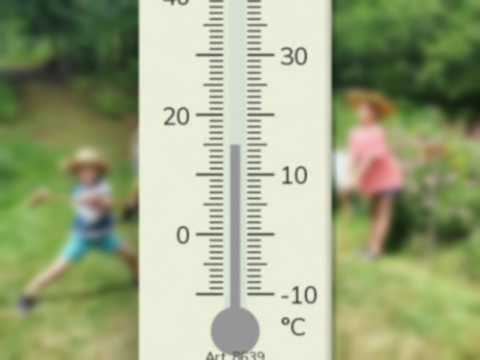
15; °C
